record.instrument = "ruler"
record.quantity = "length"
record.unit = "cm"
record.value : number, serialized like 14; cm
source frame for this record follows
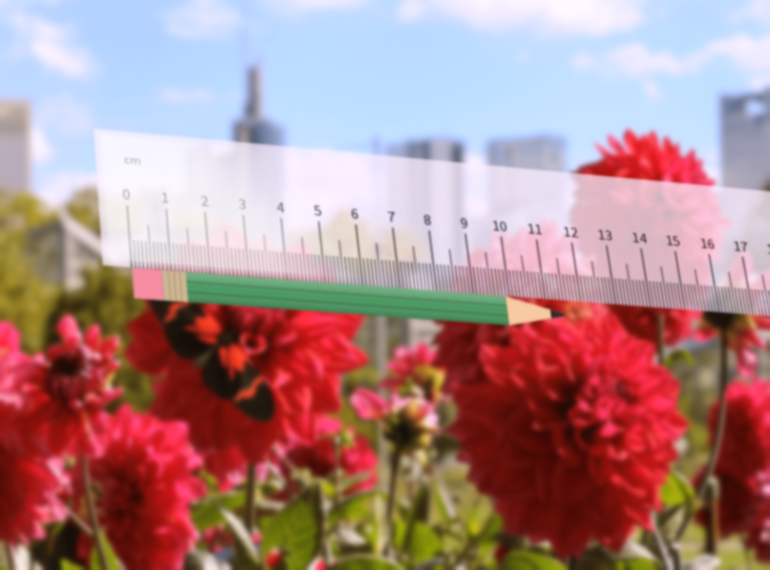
11.5; cm
